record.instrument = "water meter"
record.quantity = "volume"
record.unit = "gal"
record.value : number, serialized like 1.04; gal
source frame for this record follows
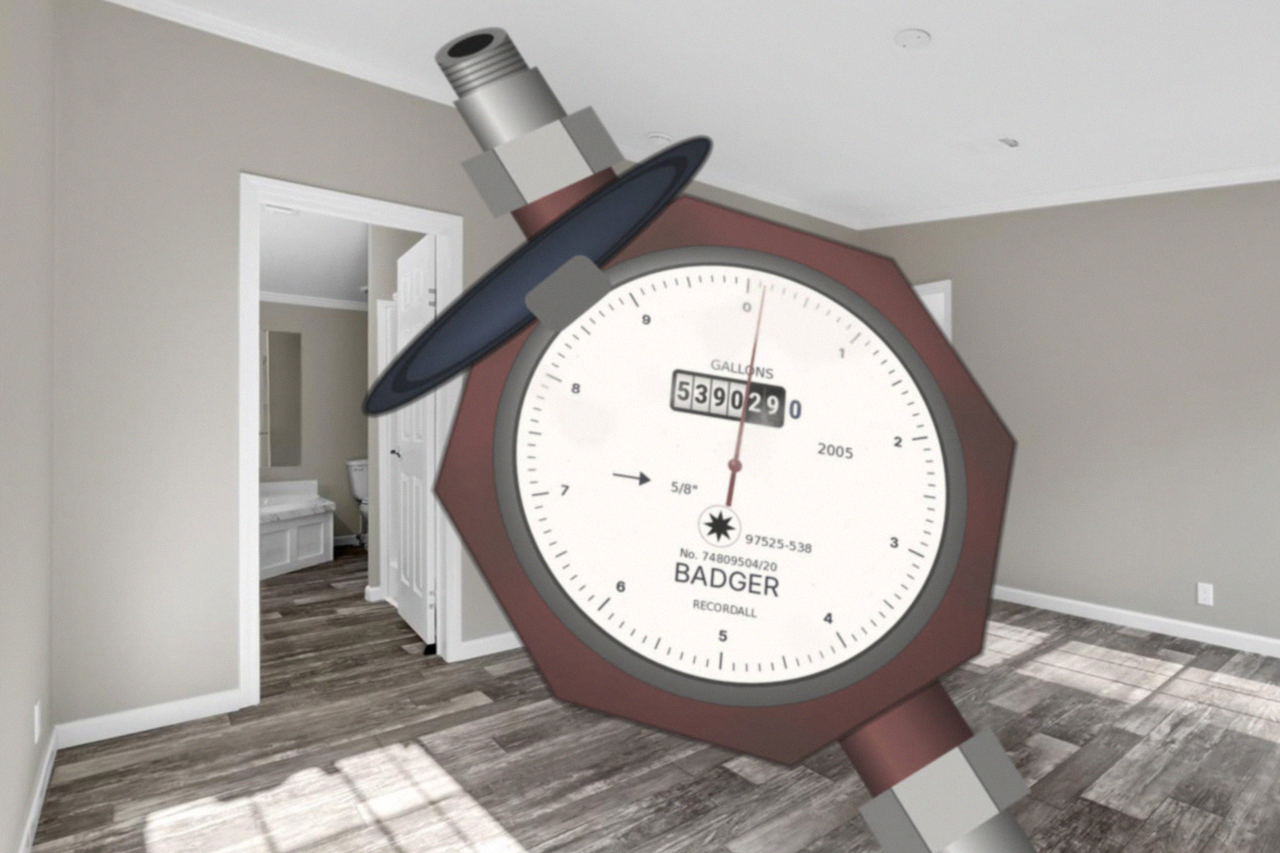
5390290.1; gal
